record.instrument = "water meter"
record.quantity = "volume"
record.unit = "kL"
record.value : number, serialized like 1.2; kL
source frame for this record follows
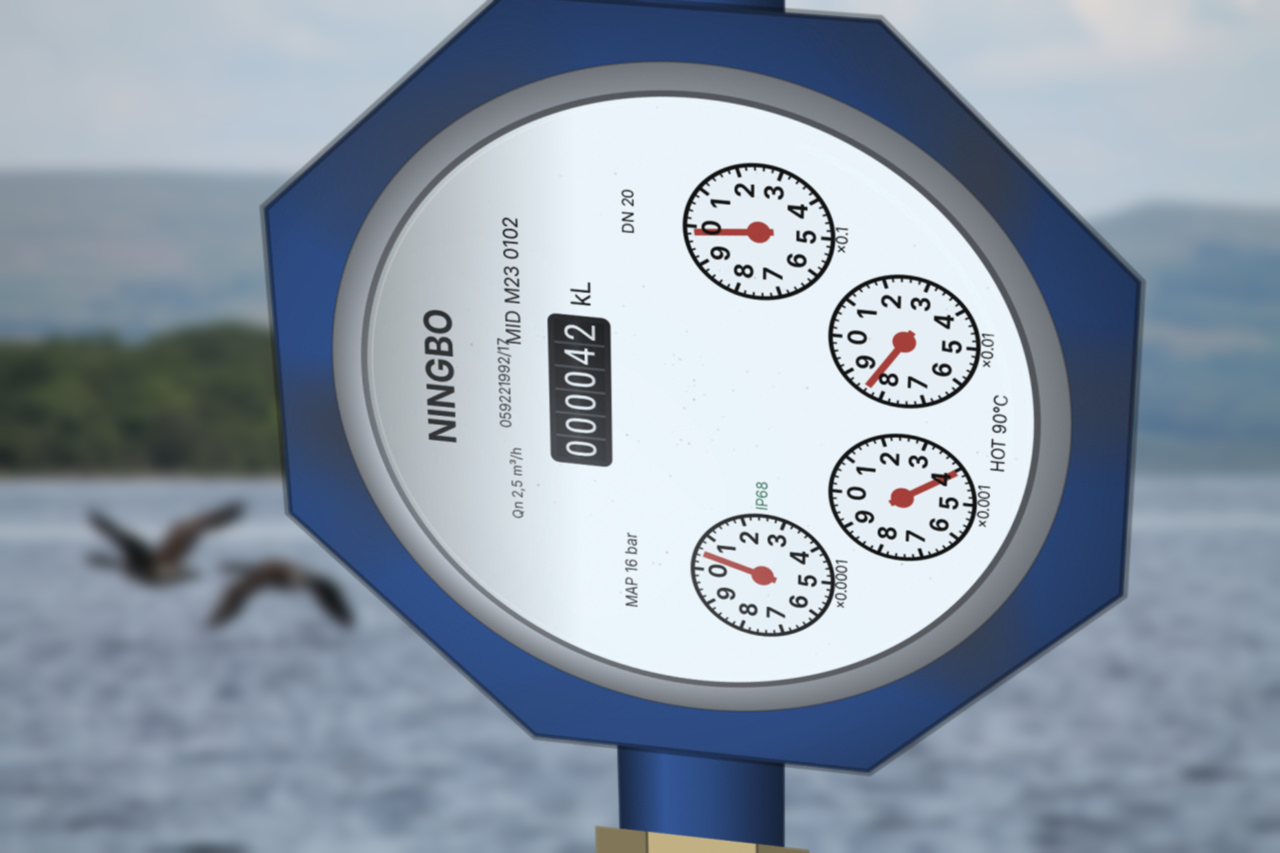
41.9840; kL
